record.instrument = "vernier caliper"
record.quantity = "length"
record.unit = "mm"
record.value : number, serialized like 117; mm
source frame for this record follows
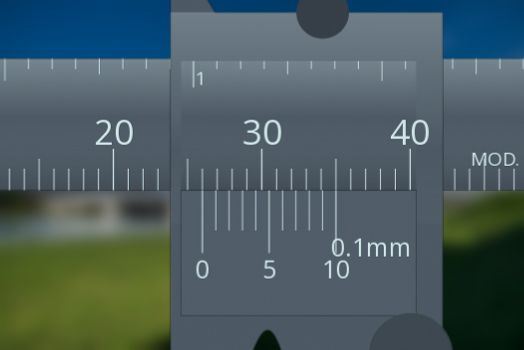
26.0; mm
